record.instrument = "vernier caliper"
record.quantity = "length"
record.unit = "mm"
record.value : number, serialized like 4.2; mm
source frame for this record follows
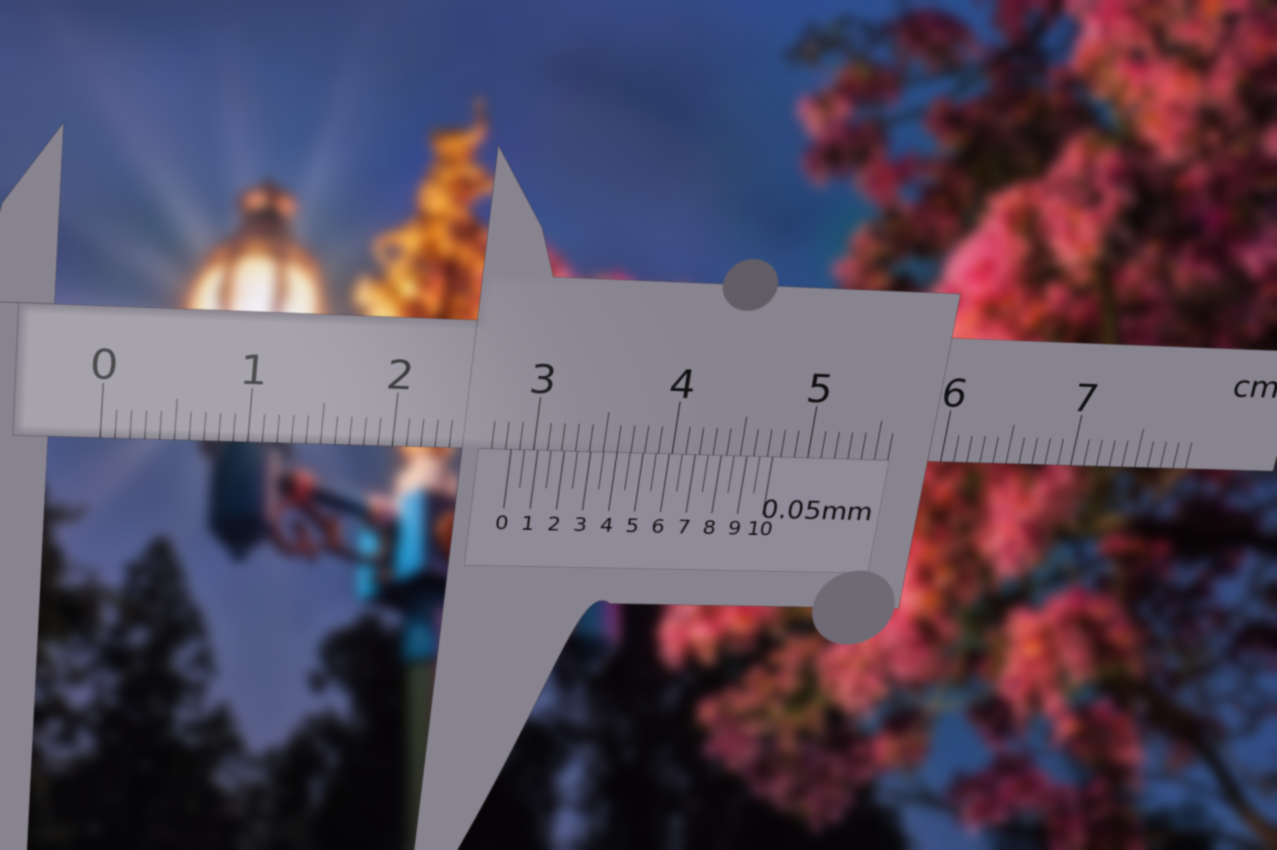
28.4; mm
